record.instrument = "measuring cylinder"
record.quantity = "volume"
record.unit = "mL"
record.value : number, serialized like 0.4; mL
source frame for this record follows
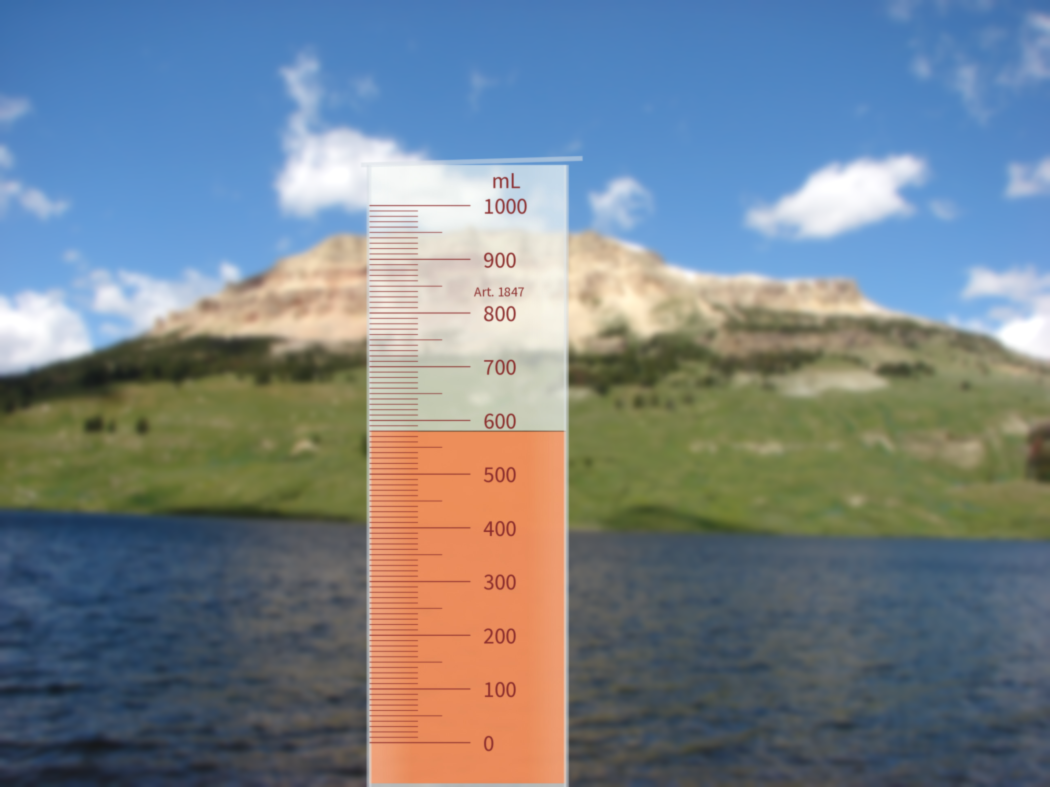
580; mL
